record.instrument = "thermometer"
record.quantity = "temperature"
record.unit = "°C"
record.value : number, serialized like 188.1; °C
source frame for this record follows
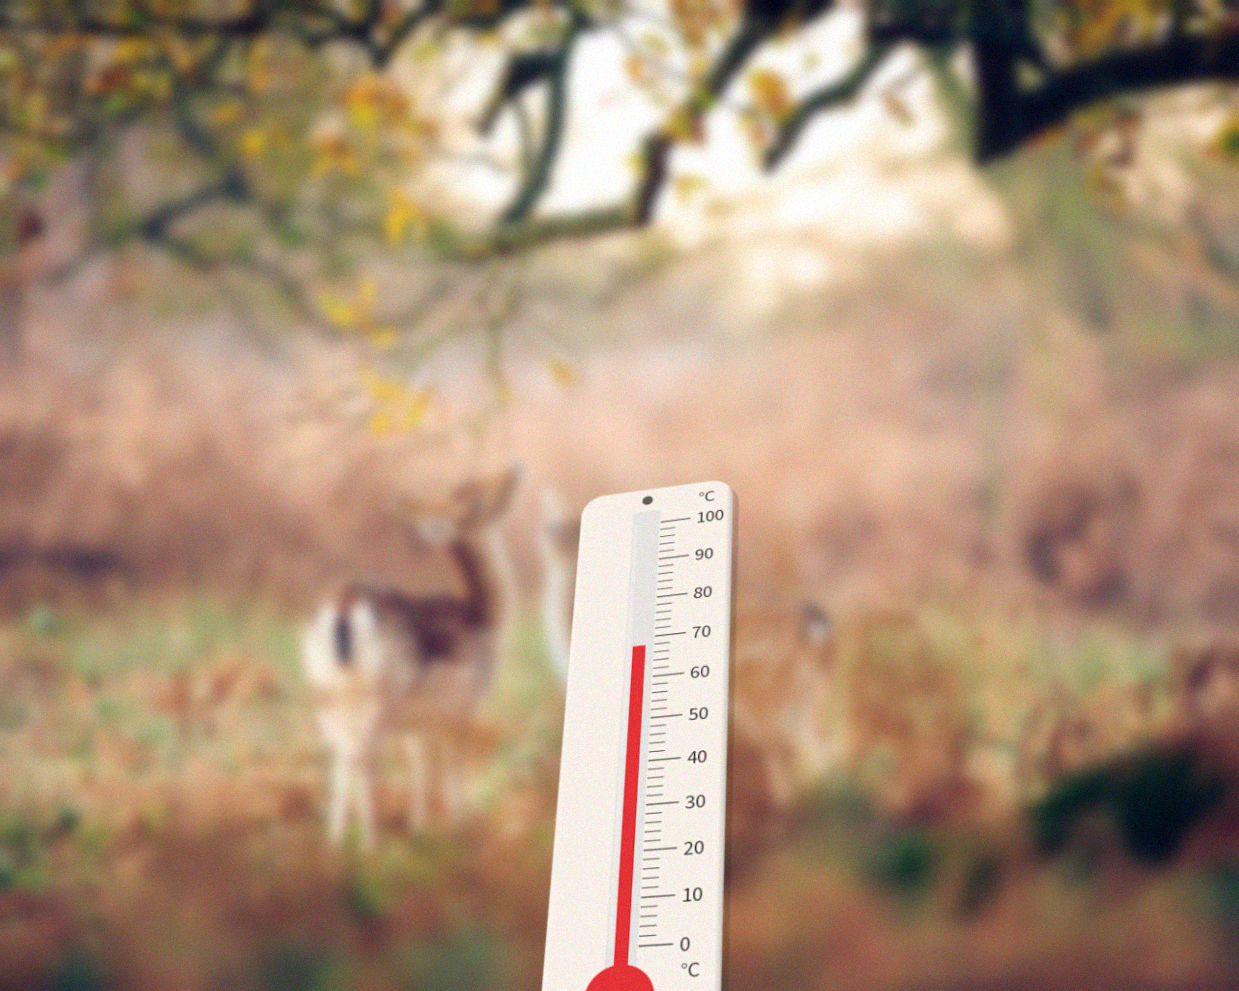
68; °C
